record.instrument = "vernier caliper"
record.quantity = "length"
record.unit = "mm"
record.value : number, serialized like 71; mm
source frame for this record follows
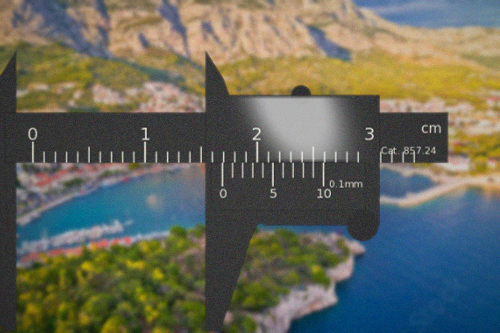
16.9; mm
